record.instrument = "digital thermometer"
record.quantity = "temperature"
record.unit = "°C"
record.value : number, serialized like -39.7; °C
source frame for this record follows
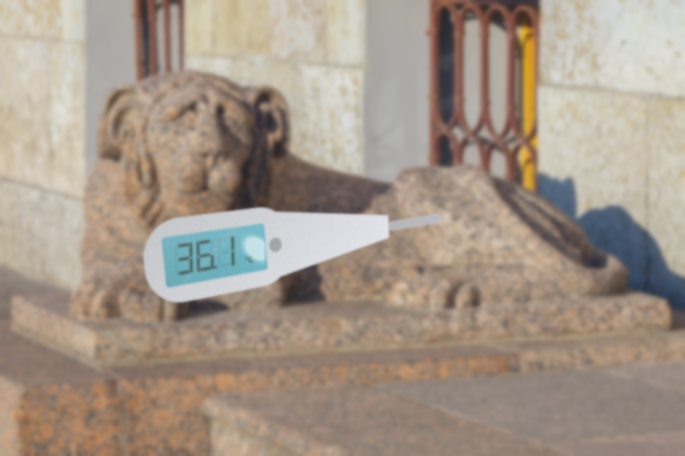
36.1; °C
